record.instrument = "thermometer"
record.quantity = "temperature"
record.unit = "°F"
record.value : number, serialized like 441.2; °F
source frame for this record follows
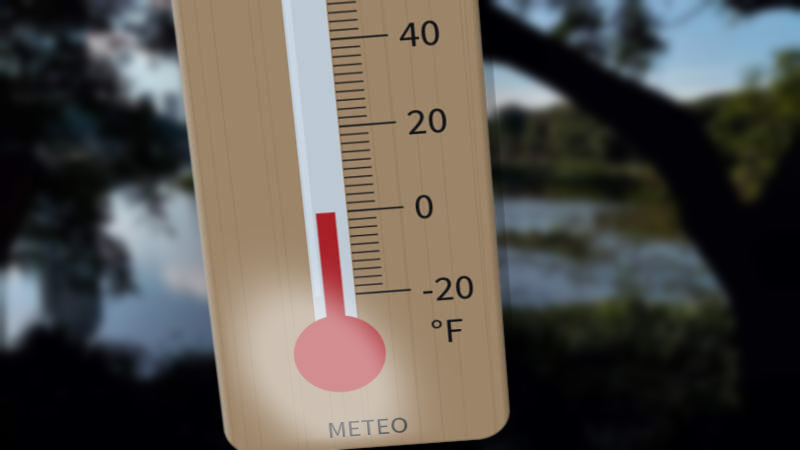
0; °F
